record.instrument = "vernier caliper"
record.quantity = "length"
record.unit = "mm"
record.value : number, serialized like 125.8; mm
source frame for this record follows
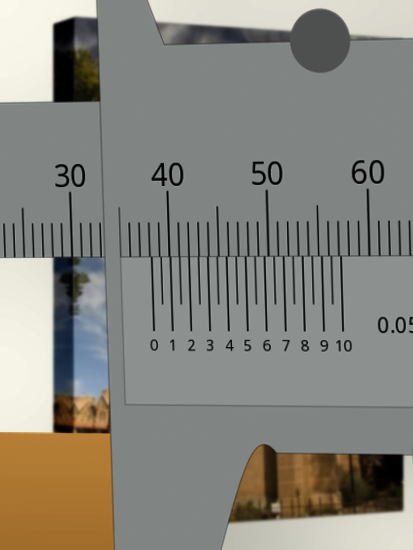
38.2; mm
